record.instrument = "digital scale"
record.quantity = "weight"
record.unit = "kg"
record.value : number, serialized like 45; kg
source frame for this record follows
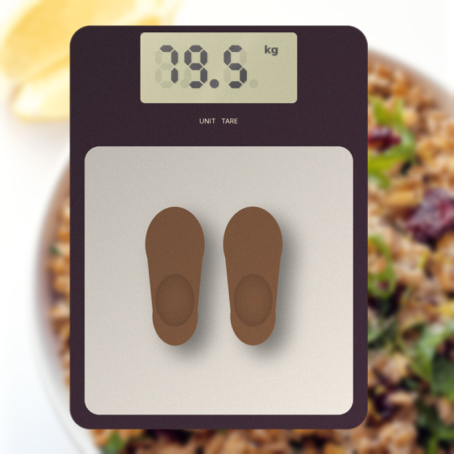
79.5; kg
